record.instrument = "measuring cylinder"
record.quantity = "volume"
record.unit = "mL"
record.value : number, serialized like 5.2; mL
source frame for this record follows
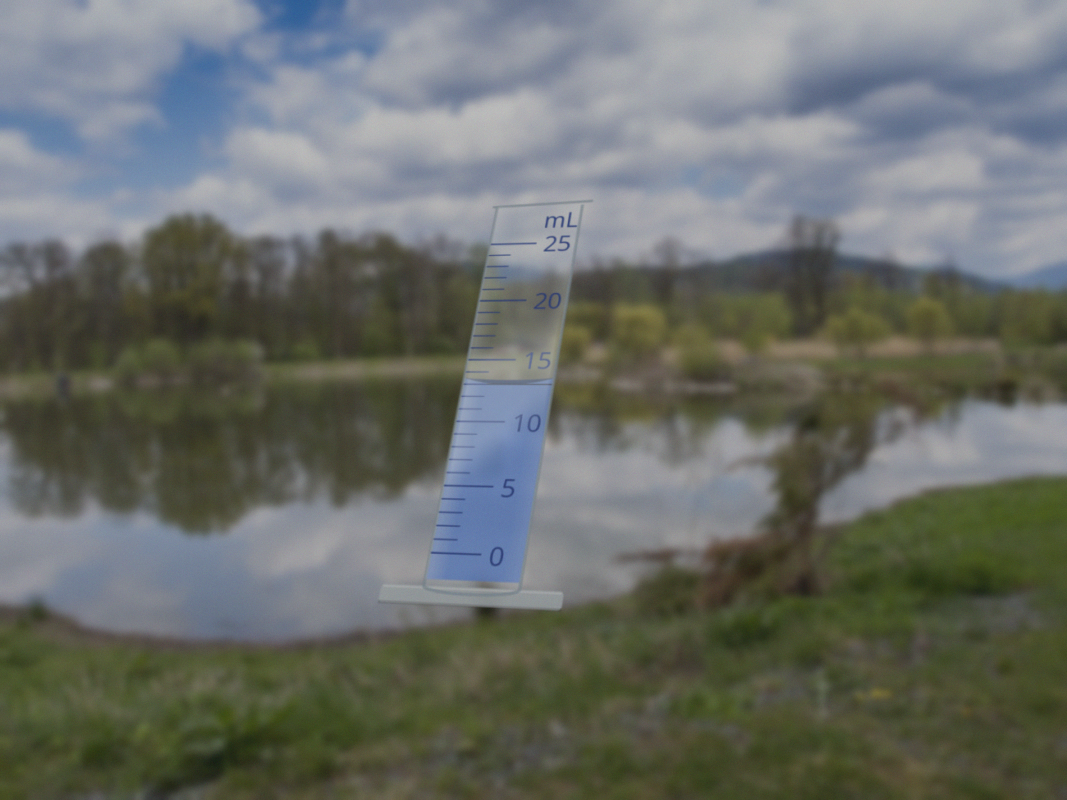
13; mL
